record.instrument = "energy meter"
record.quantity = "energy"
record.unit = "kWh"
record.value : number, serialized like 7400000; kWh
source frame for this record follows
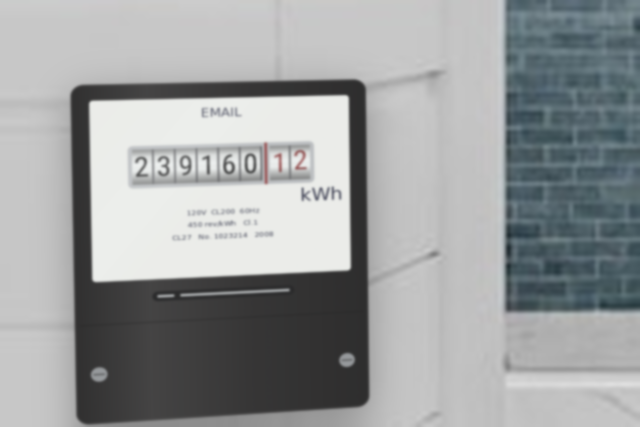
239160.12; kWh
